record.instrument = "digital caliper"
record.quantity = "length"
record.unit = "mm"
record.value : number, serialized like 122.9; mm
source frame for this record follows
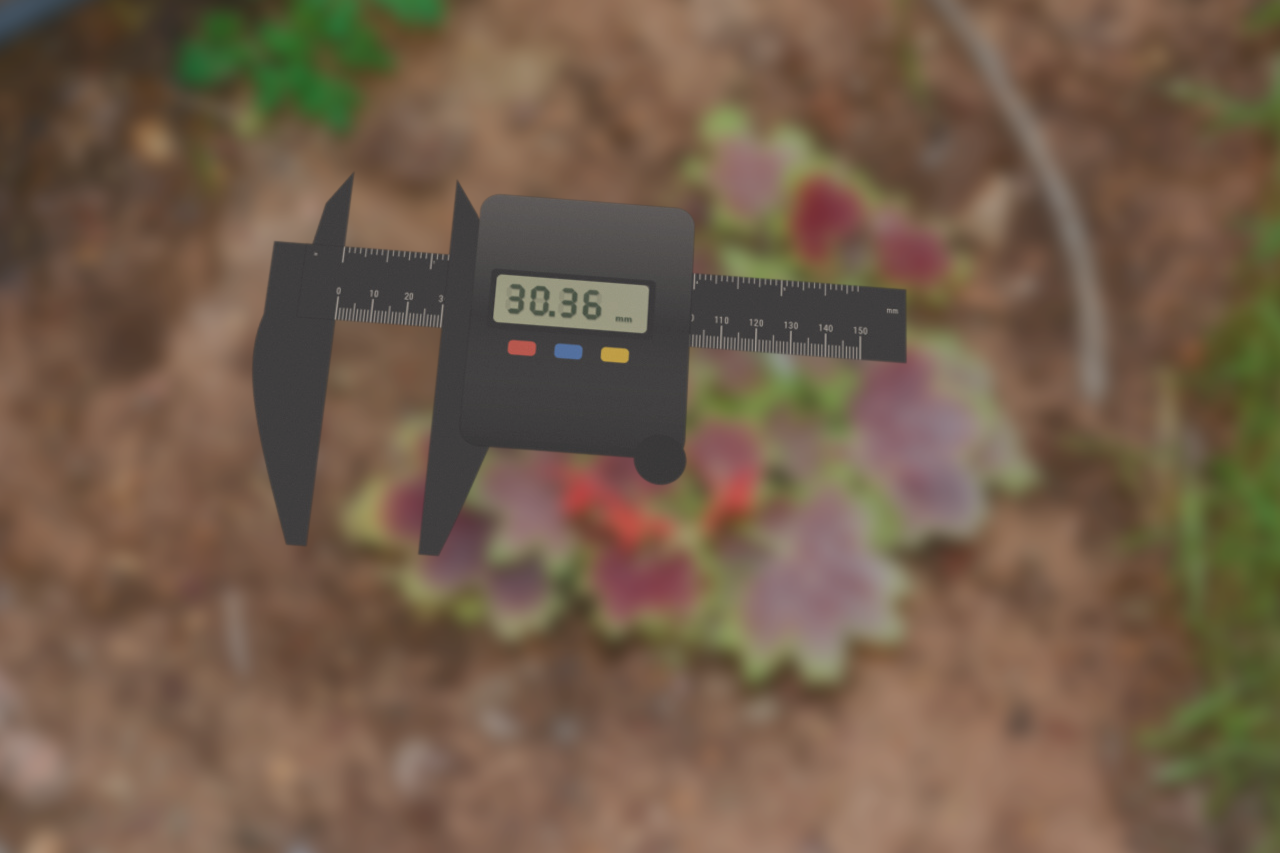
30.36; mm
